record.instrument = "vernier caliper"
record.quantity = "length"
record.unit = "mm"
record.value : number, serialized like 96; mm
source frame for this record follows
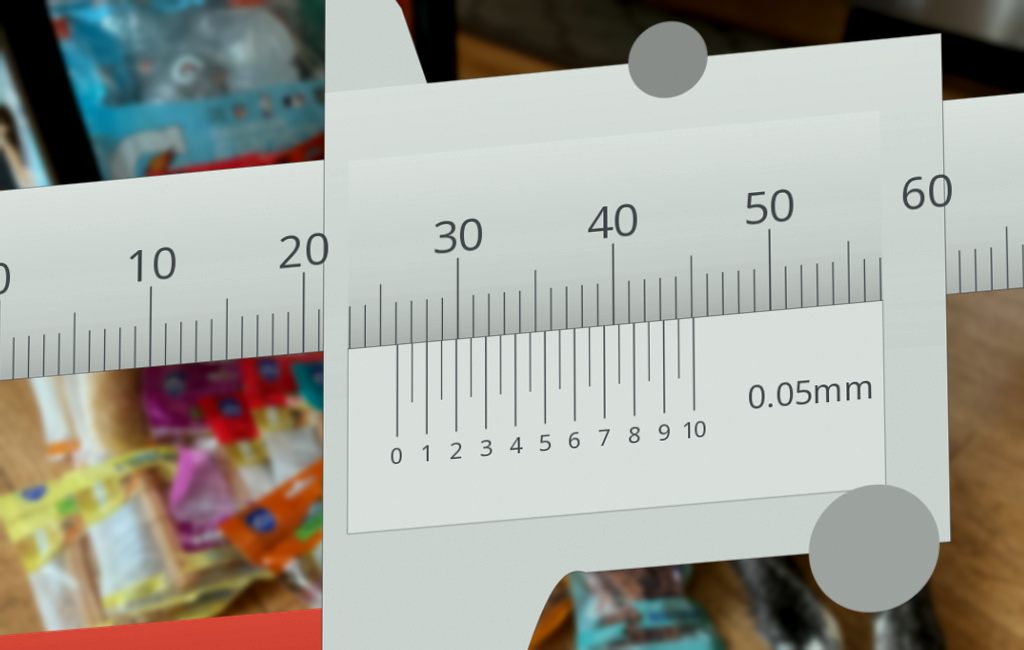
26.1; mm
